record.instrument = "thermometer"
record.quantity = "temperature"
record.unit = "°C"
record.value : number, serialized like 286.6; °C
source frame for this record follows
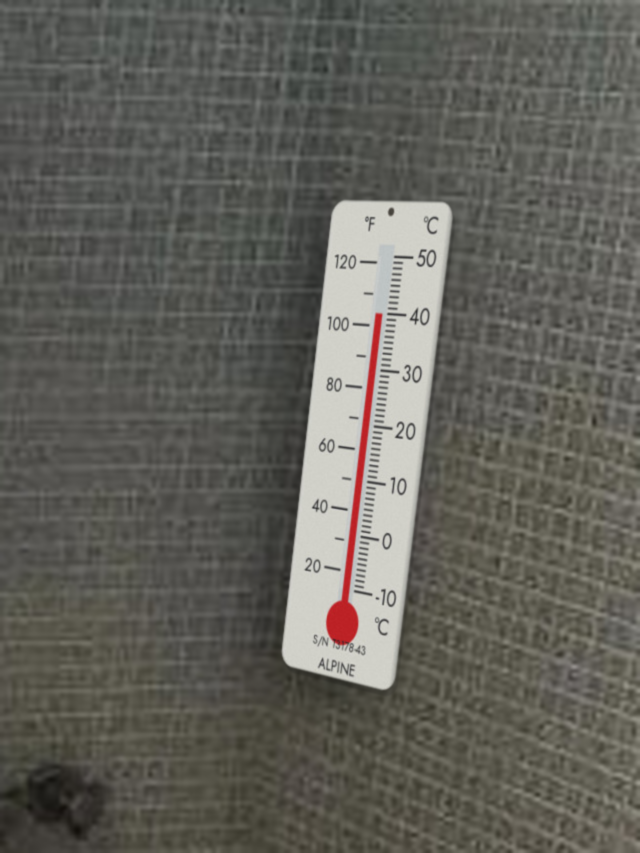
40; °C
